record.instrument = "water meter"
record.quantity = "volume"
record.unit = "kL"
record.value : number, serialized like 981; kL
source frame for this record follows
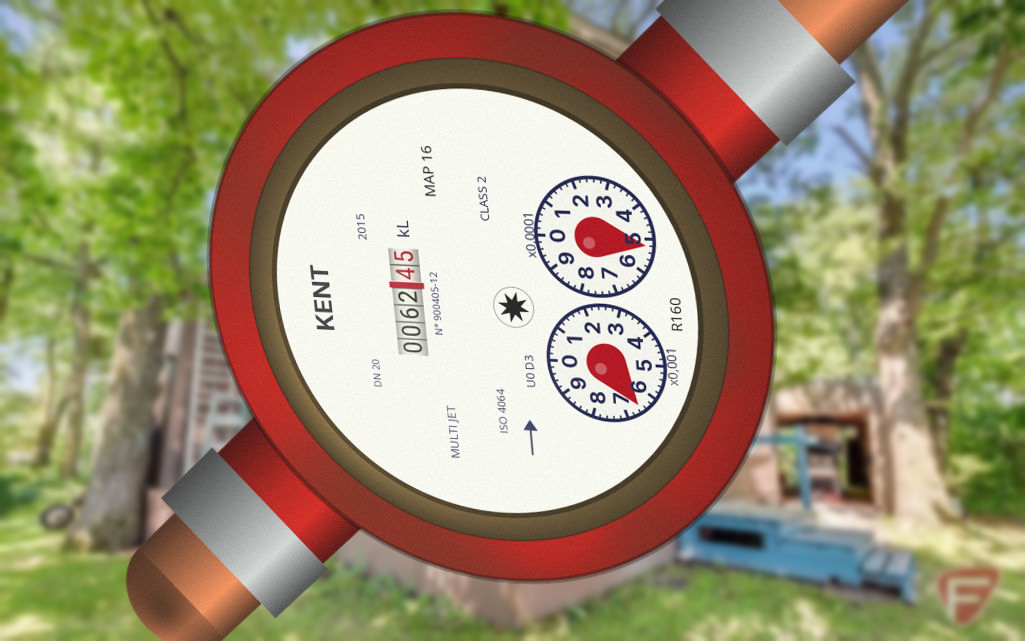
62.4565; kL
